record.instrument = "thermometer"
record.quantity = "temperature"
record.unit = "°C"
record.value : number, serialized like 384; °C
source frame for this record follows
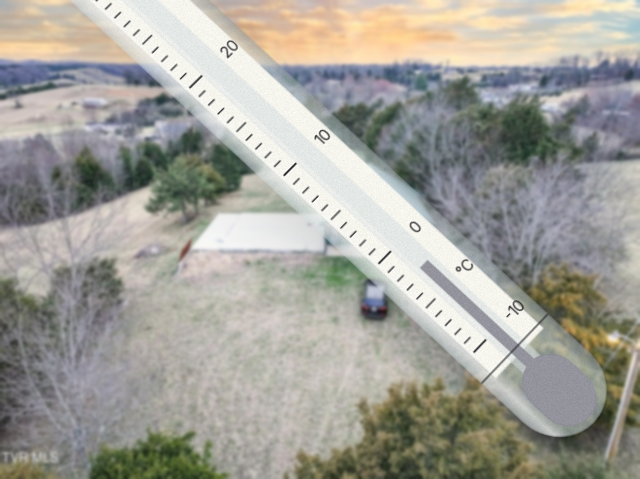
-2.5; °C
